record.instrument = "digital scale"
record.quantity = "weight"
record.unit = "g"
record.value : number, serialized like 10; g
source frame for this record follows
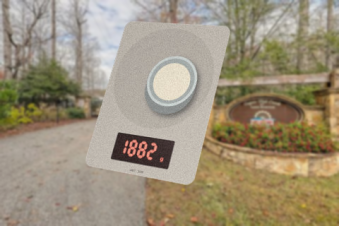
1882; g
